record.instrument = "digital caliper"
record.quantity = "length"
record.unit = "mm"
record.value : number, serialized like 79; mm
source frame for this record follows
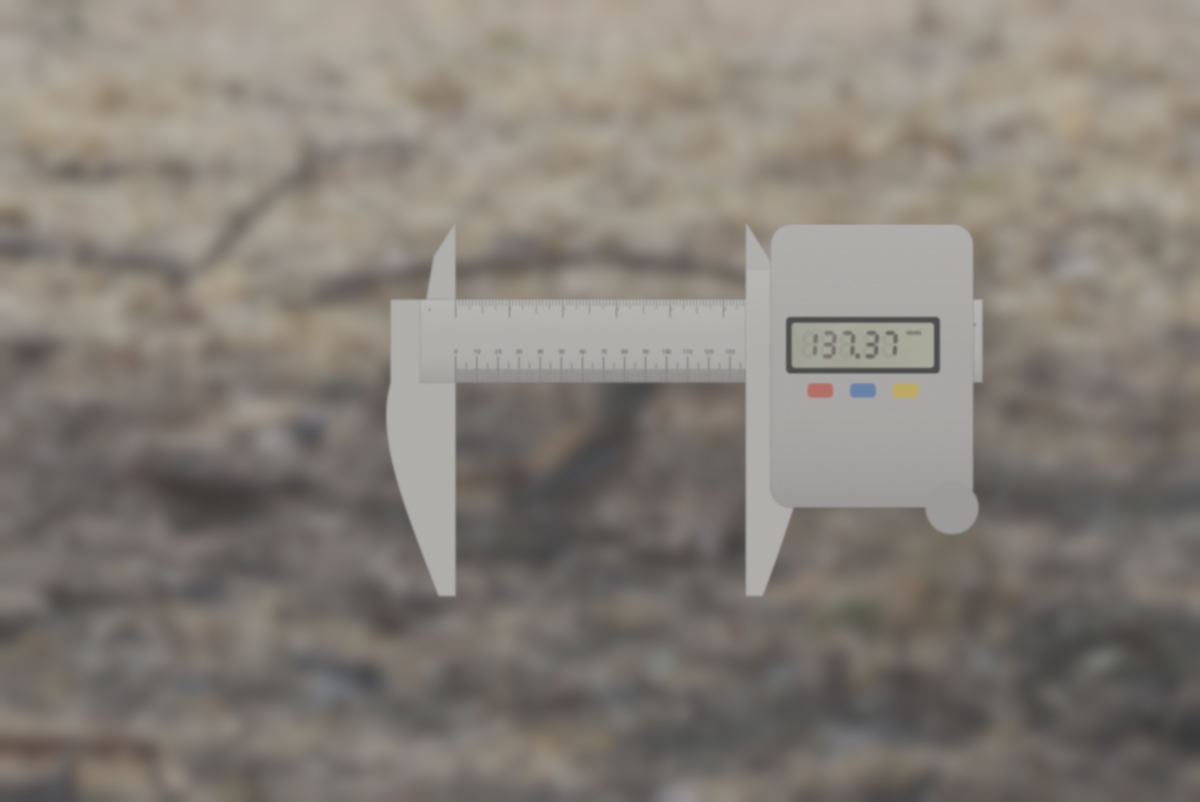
137.37; mm
